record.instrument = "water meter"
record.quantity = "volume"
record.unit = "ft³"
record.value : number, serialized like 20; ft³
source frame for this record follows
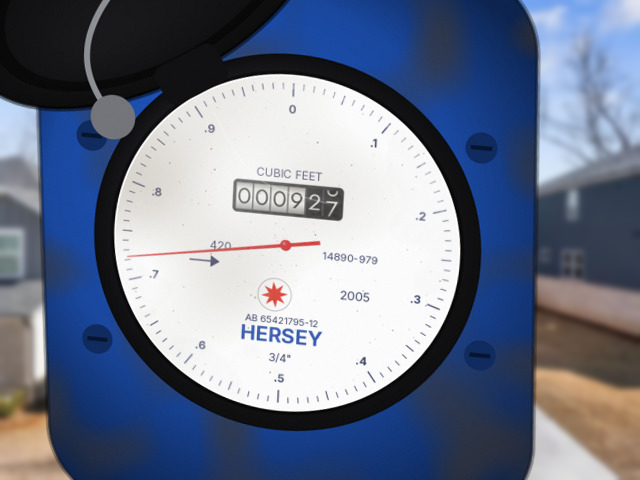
926.72; ft³
